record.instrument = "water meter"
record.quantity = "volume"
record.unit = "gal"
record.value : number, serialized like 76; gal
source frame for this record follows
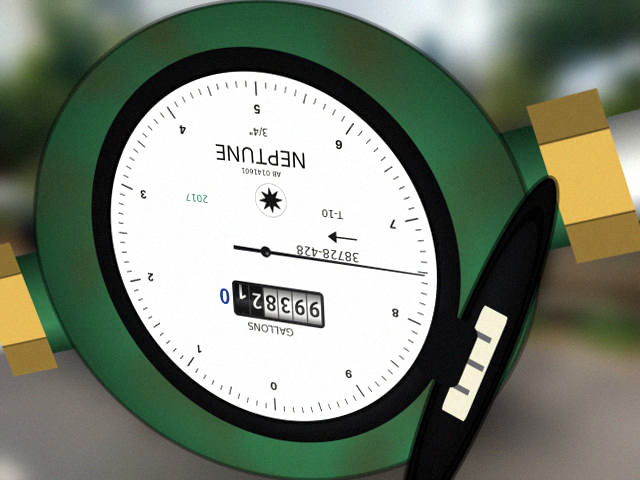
9938207.5; gal
